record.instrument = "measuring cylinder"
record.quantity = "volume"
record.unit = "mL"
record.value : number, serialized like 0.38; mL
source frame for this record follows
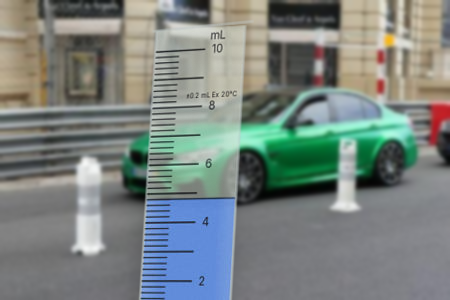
4.8; mL
